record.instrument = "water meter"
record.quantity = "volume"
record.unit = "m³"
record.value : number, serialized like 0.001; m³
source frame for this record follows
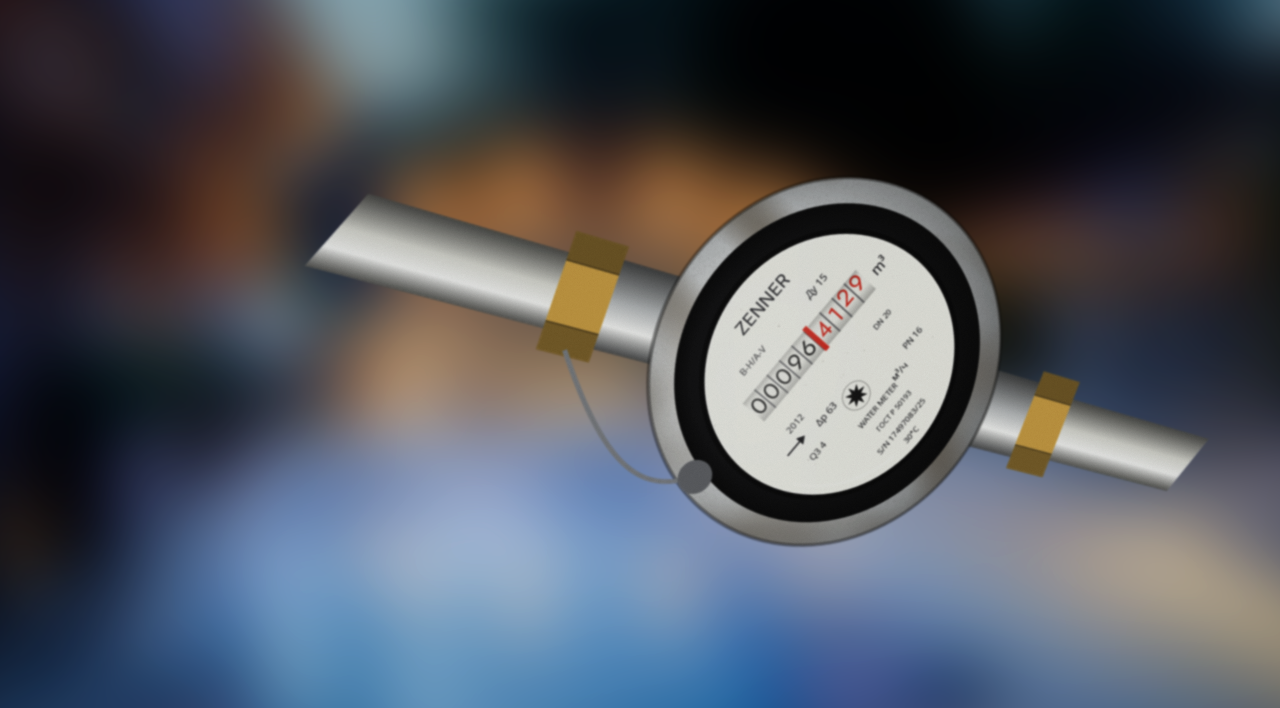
96.4129; m³
